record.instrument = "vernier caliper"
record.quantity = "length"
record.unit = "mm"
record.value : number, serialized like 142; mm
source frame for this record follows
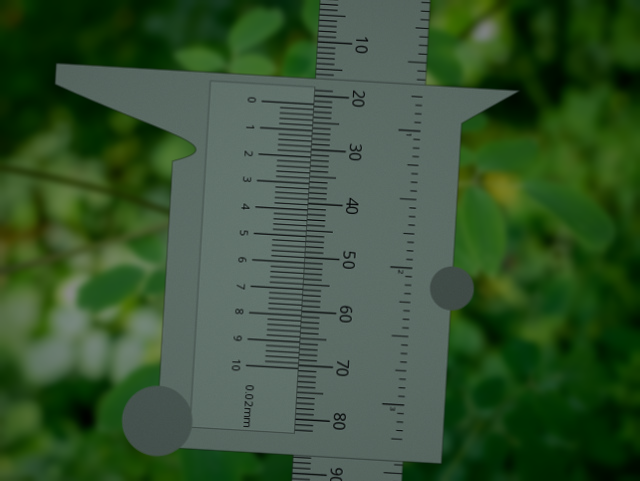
21.6; mm
